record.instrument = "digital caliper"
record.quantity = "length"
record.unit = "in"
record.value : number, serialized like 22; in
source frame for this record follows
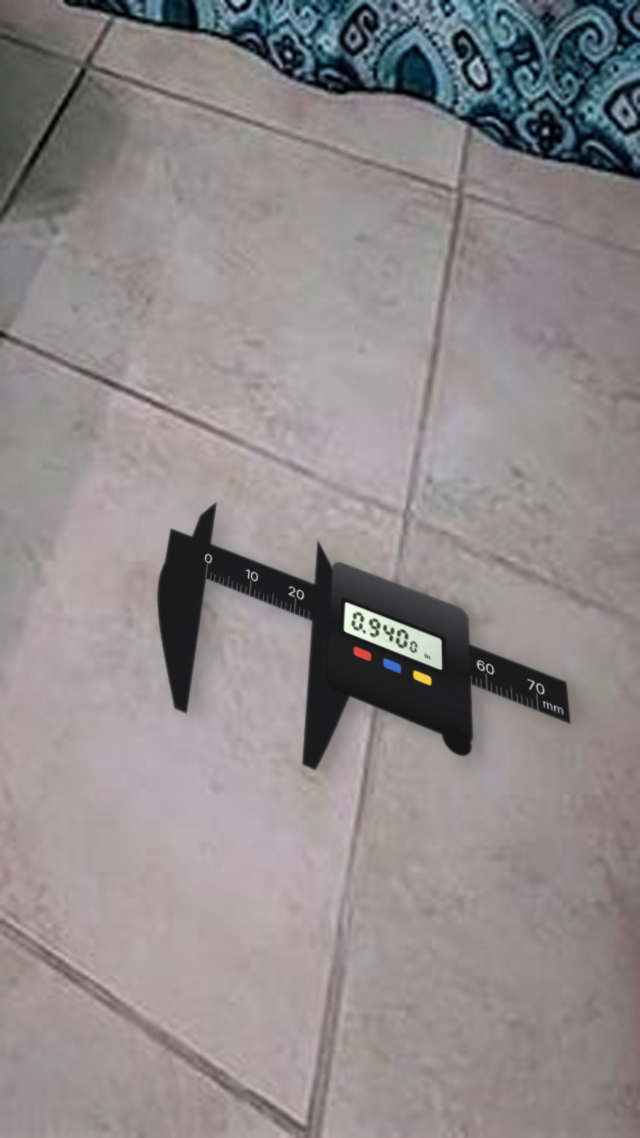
0.9400; in
